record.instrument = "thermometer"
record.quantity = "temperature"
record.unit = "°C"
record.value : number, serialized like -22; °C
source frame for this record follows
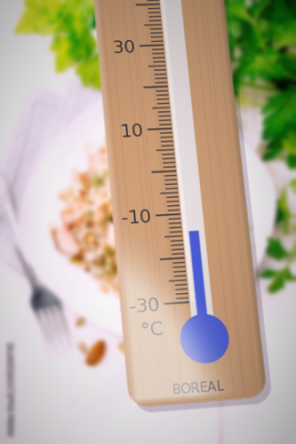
-14; °C
